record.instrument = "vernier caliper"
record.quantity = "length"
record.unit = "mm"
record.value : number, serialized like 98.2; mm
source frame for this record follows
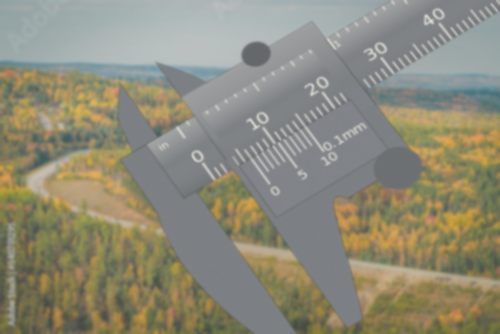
6.0; mm
